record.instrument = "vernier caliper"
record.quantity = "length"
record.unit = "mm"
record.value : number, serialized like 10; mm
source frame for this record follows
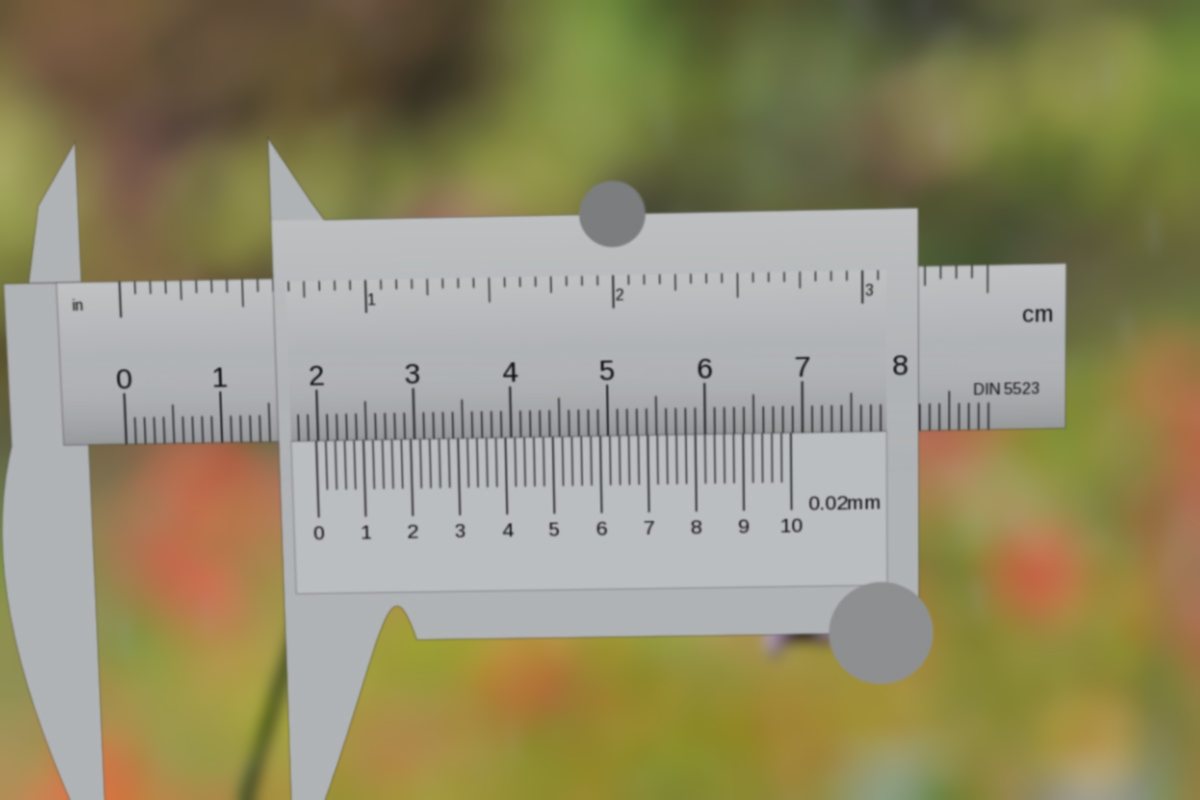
19.8; mm
